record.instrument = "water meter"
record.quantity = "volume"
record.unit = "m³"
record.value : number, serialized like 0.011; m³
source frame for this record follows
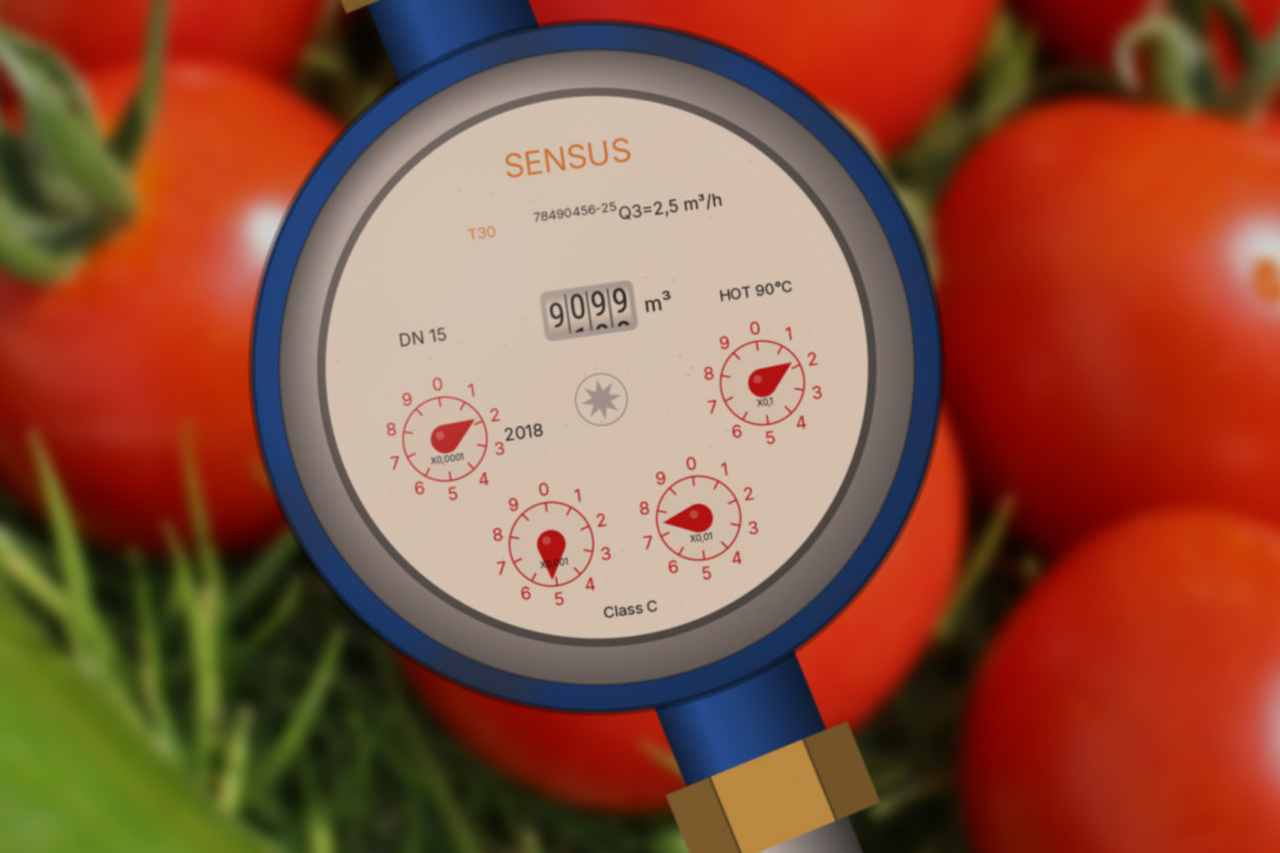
9099.1751; m³
